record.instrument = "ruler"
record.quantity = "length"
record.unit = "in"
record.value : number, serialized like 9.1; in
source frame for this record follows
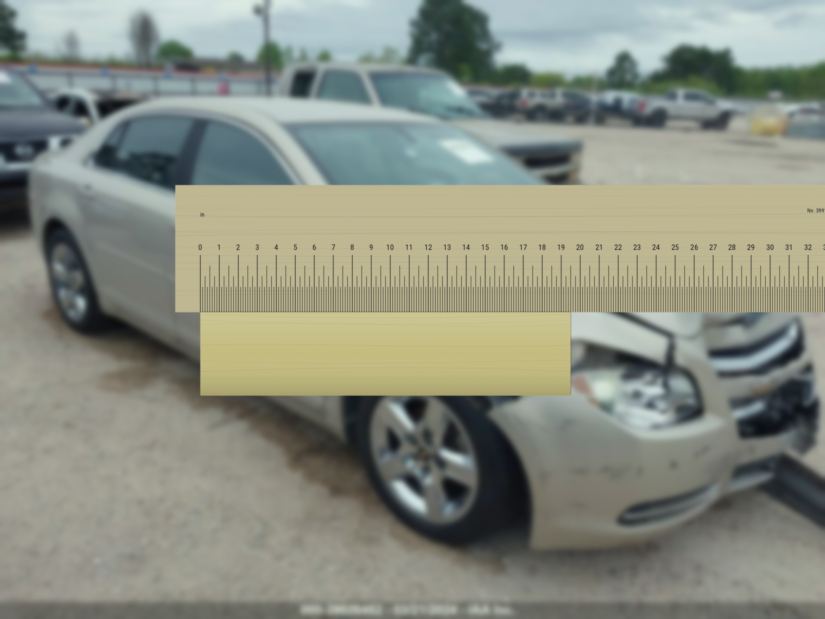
19.5; in
